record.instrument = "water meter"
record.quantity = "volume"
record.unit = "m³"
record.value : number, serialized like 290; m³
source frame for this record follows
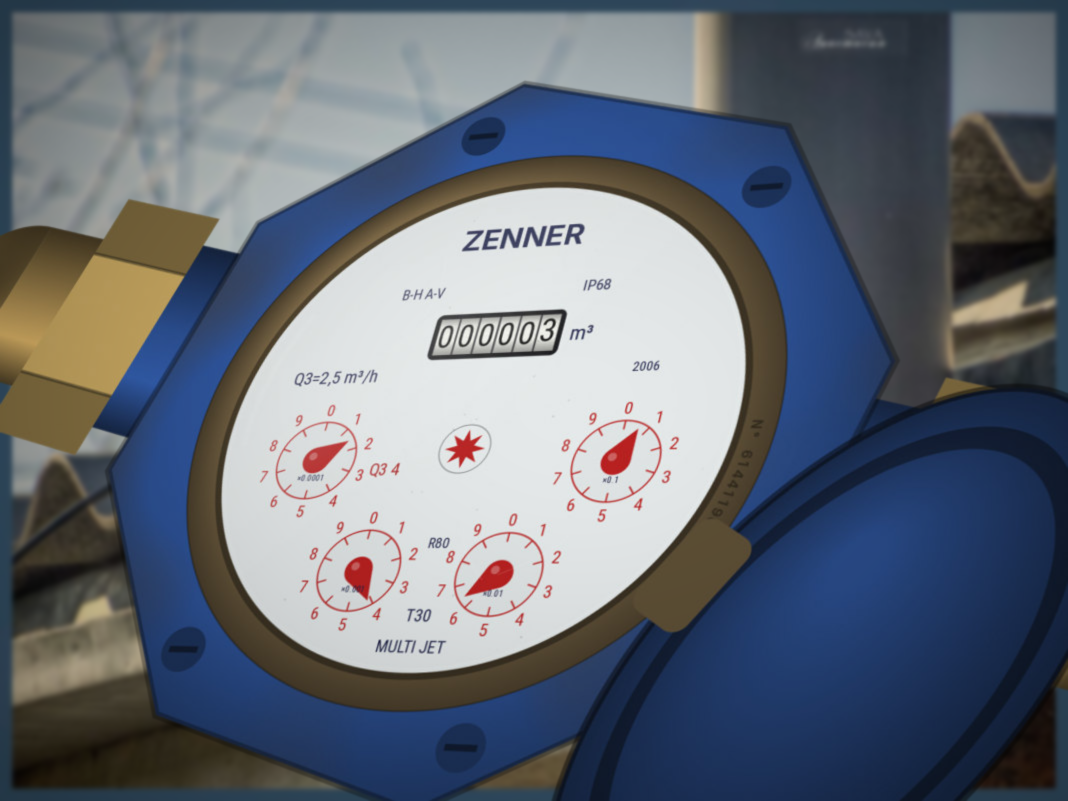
3.0641; m³
